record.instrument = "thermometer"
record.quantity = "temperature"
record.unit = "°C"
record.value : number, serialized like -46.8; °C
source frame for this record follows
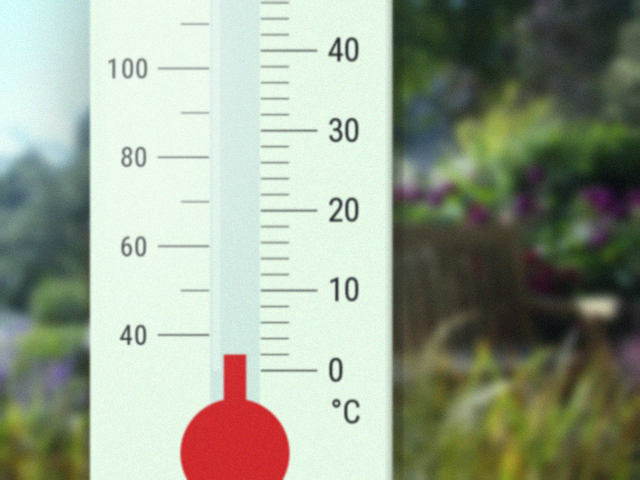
2; °C
